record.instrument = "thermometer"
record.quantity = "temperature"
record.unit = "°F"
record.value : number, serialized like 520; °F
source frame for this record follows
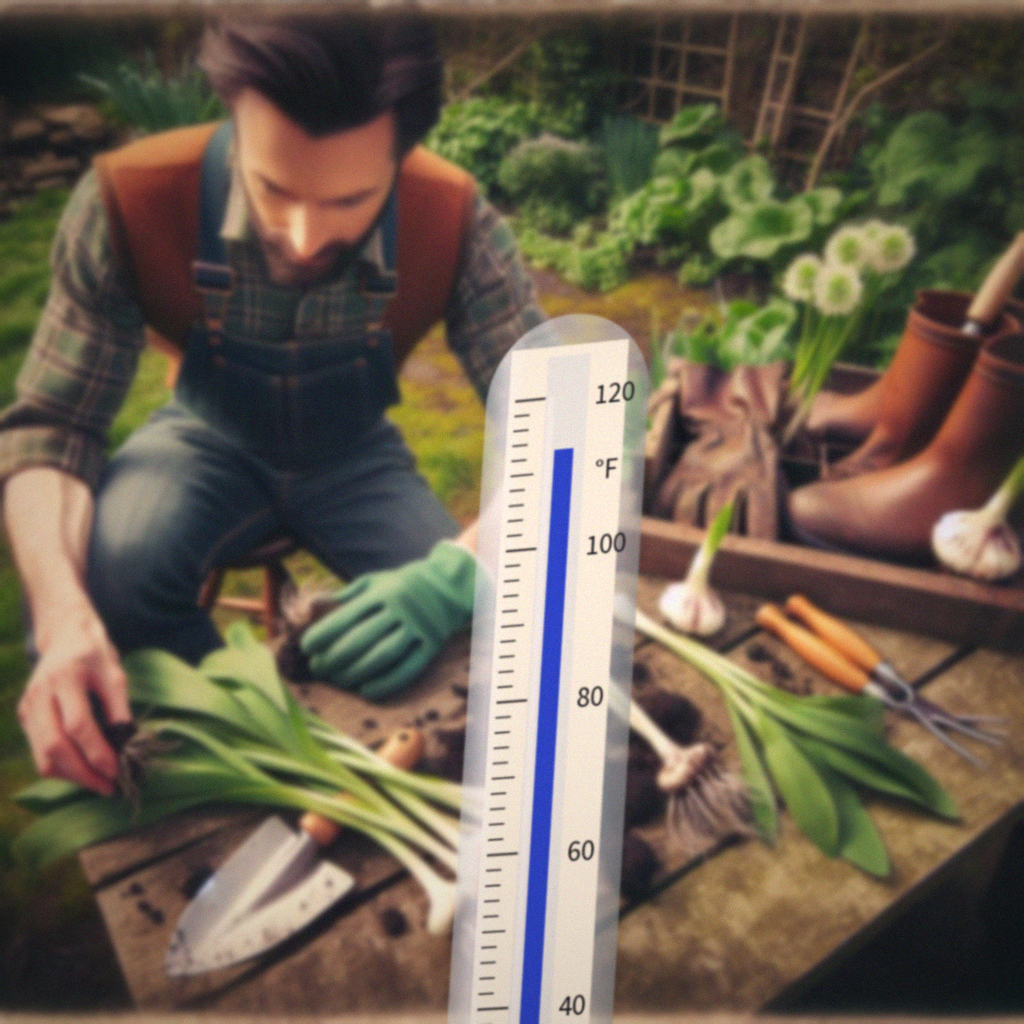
113; °F
